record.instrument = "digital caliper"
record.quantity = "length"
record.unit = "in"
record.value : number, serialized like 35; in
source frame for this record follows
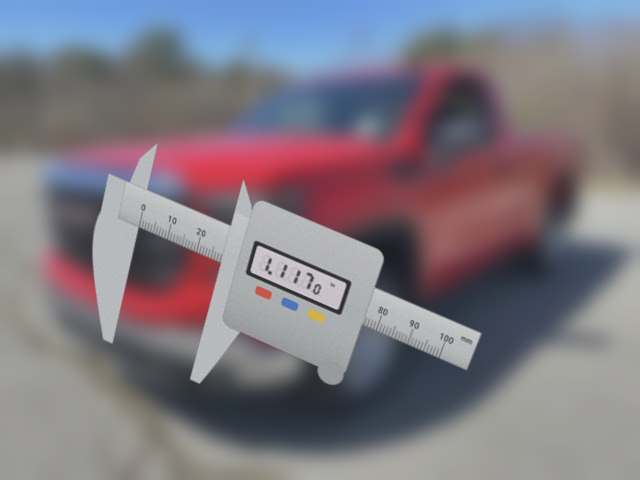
1.1170; in
